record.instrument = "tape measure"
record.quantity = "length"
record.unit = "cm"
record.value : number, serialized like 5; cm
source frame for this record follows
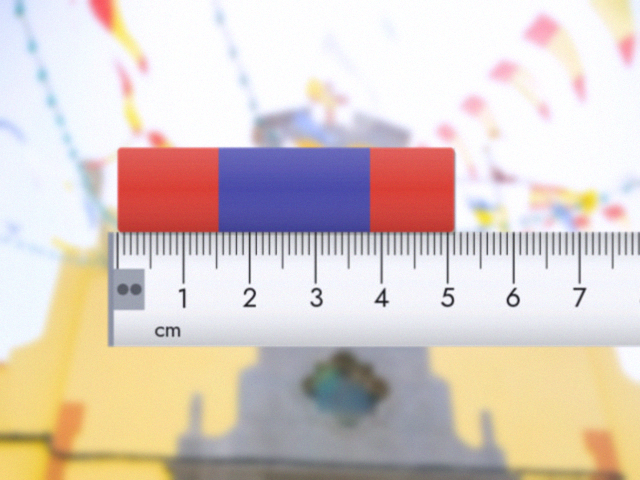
5.1; cm
